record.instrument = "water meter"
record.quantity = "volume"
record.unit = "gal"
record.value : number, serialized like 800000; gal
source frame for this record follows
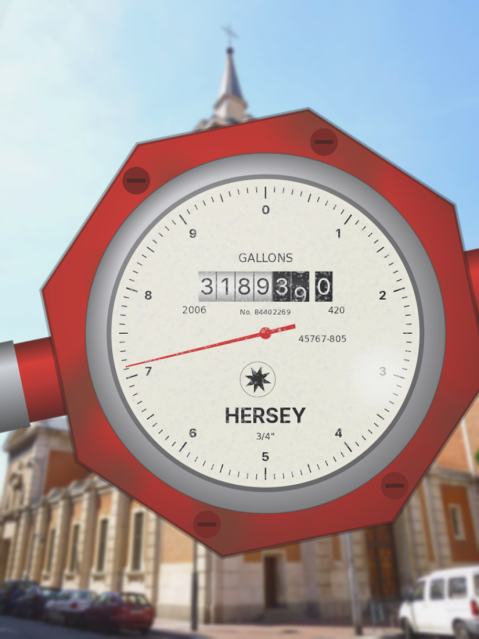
3189387.1; gal
